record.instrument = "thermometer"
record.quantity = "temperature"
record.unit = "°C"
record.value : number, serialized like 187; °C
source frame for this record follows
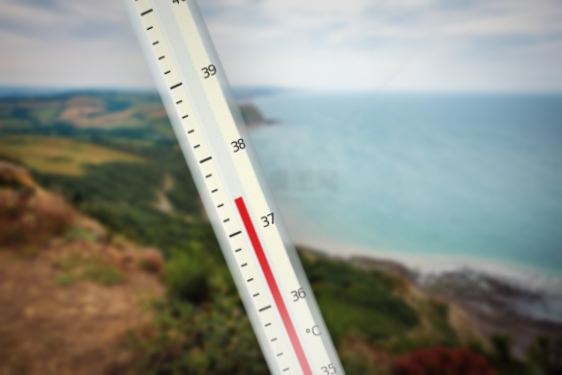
37.4; °C
